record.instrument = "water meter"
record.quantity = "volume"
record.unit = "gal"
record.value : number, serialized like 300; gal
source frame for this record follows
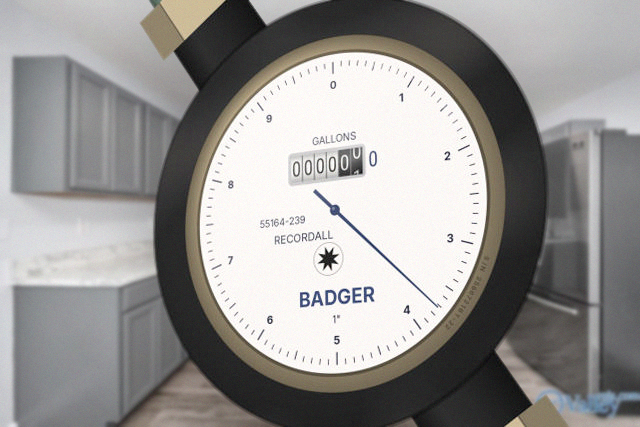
3.7; gal
